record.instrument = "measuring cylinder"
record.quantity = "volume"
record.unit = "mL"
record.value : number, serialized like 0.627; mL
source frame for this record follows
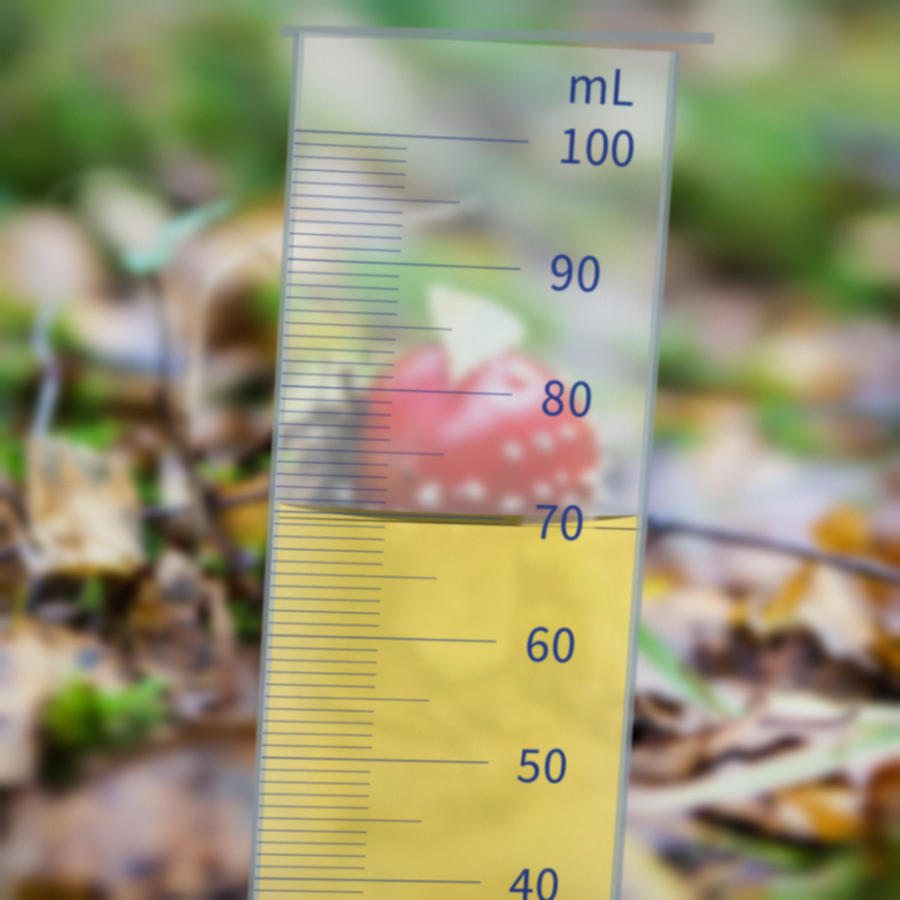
69.5; mL
